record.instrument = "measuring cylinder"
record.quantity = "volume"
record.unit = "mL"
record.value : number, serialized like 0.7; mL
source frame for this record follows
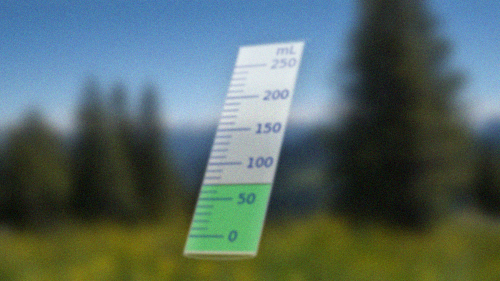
70; mL
